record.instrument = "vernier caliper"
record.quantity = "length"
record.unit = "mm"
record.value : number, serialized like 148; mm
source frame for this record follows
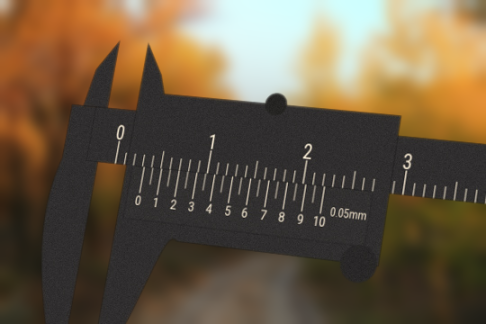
3.2; mm
